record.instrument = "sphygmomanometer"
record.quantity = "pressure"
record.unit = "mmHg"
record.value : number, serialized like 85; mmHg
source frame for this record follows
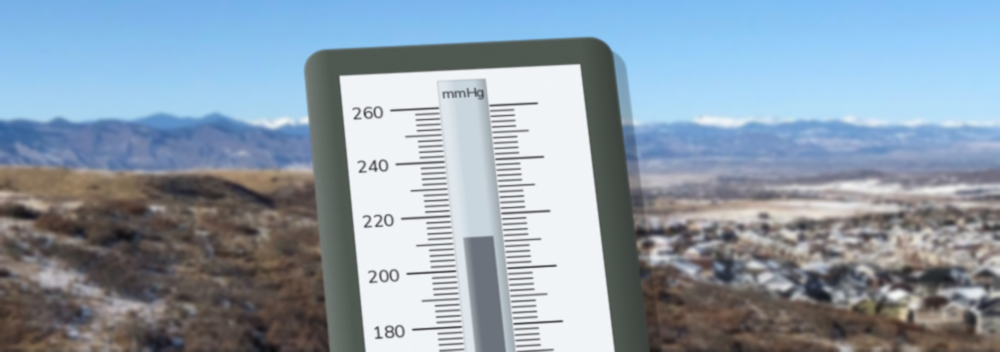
212; mmHg
